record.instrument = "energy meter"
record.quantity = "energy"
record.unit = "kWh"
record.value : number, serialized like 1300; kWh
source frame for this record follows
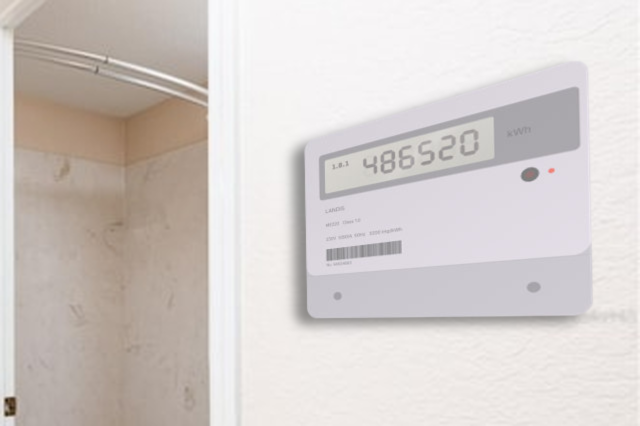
486520; kWh
